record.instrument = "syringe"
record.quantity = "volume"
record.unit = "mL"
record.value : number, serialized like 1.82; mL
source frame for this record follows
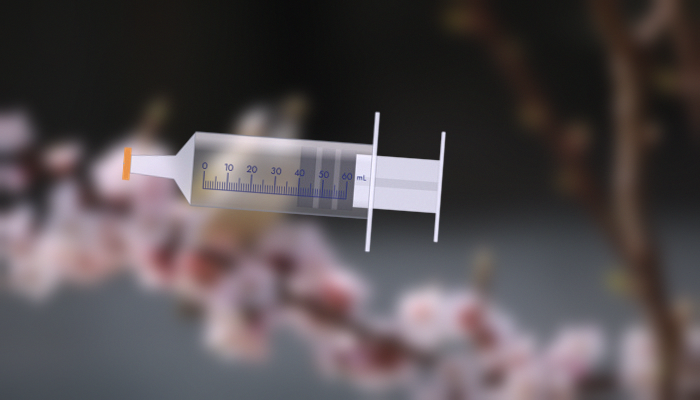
40; mL
